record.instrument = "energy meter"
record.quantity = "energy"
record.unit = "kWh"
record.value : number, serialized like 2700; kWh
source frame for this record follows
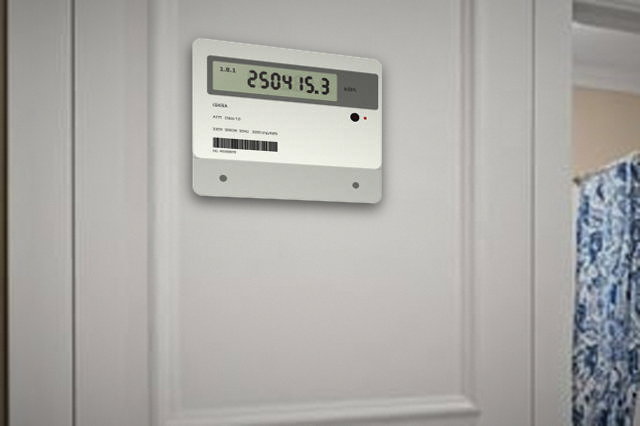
250415.3; kWh
